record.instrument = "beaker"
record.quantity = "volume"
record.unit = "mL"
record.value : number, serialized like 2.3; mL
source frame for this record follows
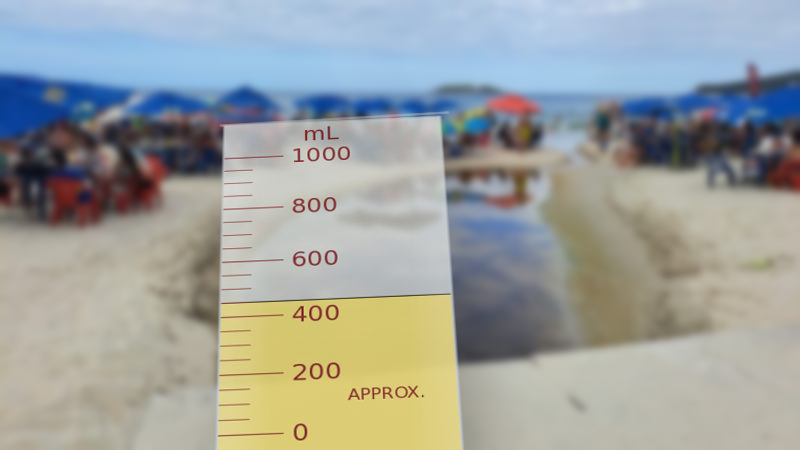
450; mL
